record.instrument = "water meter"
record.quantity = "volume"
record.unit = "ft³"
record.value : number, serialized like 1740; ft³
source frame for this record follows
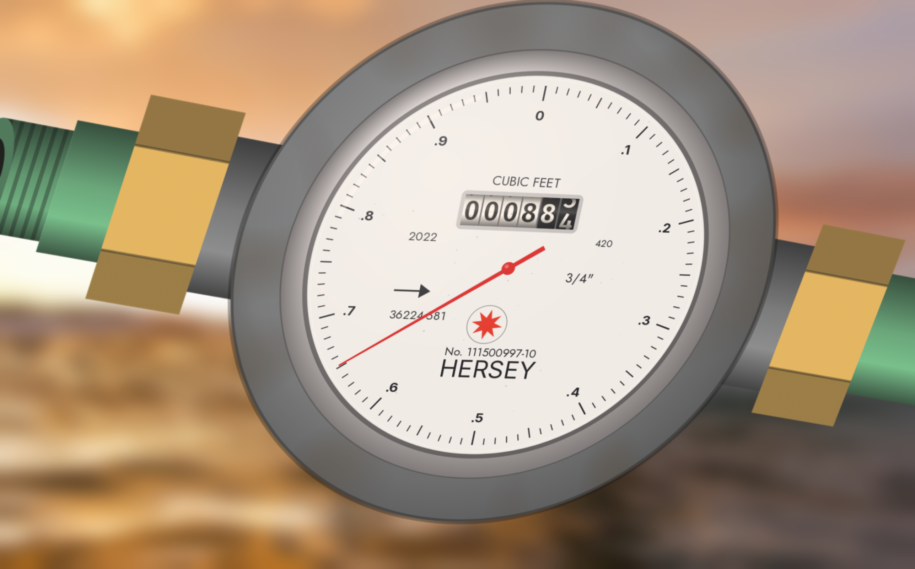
883.65; ft³
